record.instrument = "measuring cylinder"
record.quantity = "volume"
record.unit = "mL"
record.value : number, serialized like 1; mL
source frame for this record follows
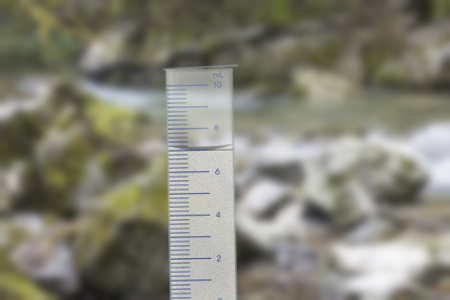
7; mL
